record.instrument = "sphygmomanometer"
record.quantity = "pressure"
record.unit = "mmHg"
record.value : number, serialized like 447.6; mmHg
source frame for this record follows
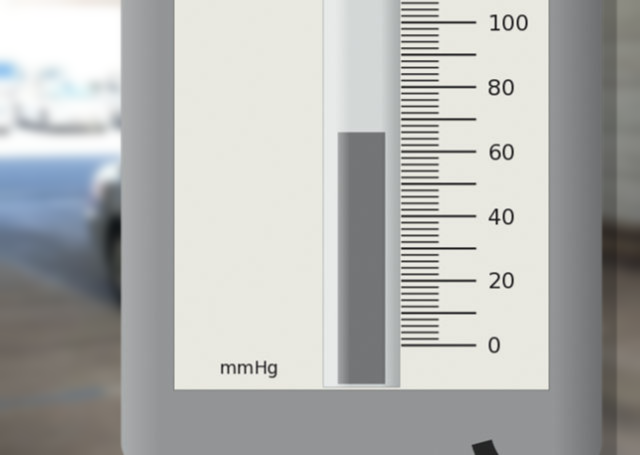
66; mmHg
